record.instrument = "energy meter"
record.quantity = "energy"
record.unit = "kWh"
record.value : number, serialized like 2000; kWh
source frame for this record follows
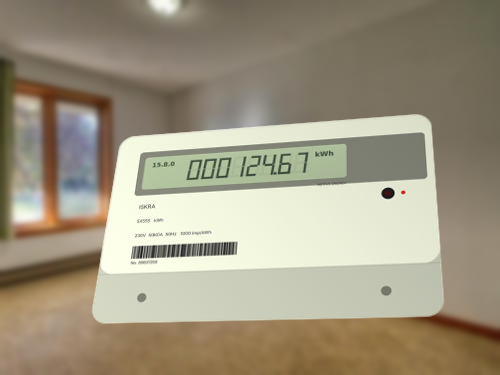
124.67; kWh
